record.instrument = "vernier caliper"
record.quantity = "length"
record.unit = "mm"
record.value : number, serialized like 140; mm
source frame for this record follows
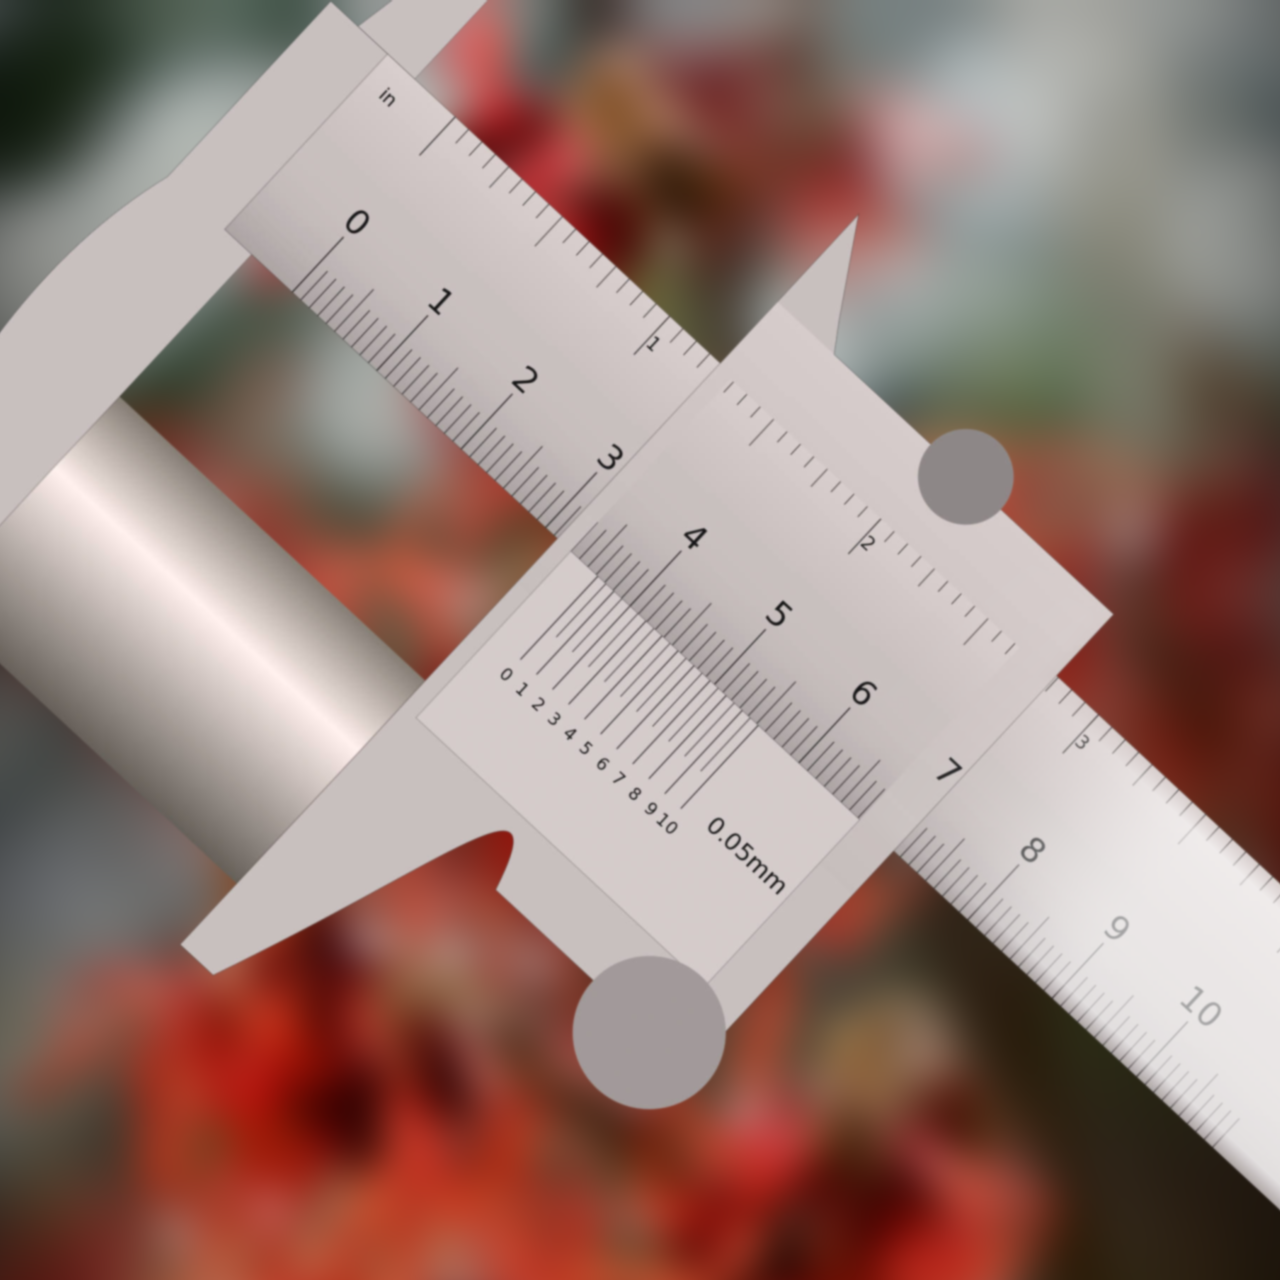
36.2; mm
